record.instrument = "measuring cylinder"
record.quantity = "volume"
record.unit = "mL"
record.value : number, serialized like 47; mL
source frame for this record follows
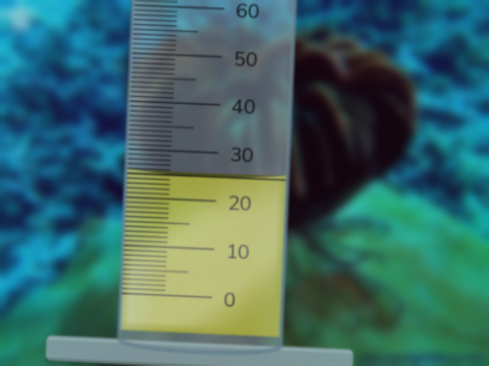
25; mL
